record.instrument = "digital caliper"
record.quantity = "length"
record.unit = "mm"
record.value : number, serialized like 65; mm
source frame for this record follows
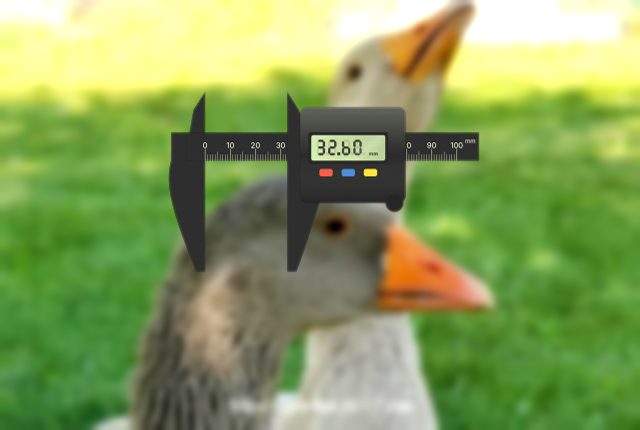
32.60; mm
